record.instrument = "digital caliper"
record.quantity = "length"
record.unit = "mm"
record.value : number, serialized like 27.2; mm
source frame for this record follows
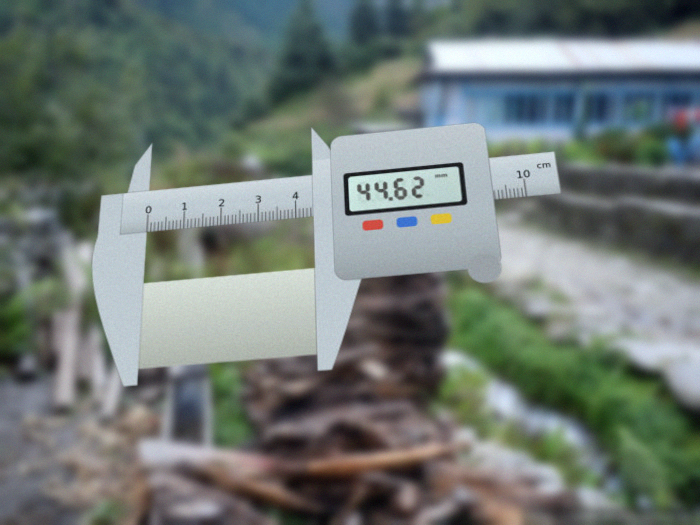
44.62; mm
